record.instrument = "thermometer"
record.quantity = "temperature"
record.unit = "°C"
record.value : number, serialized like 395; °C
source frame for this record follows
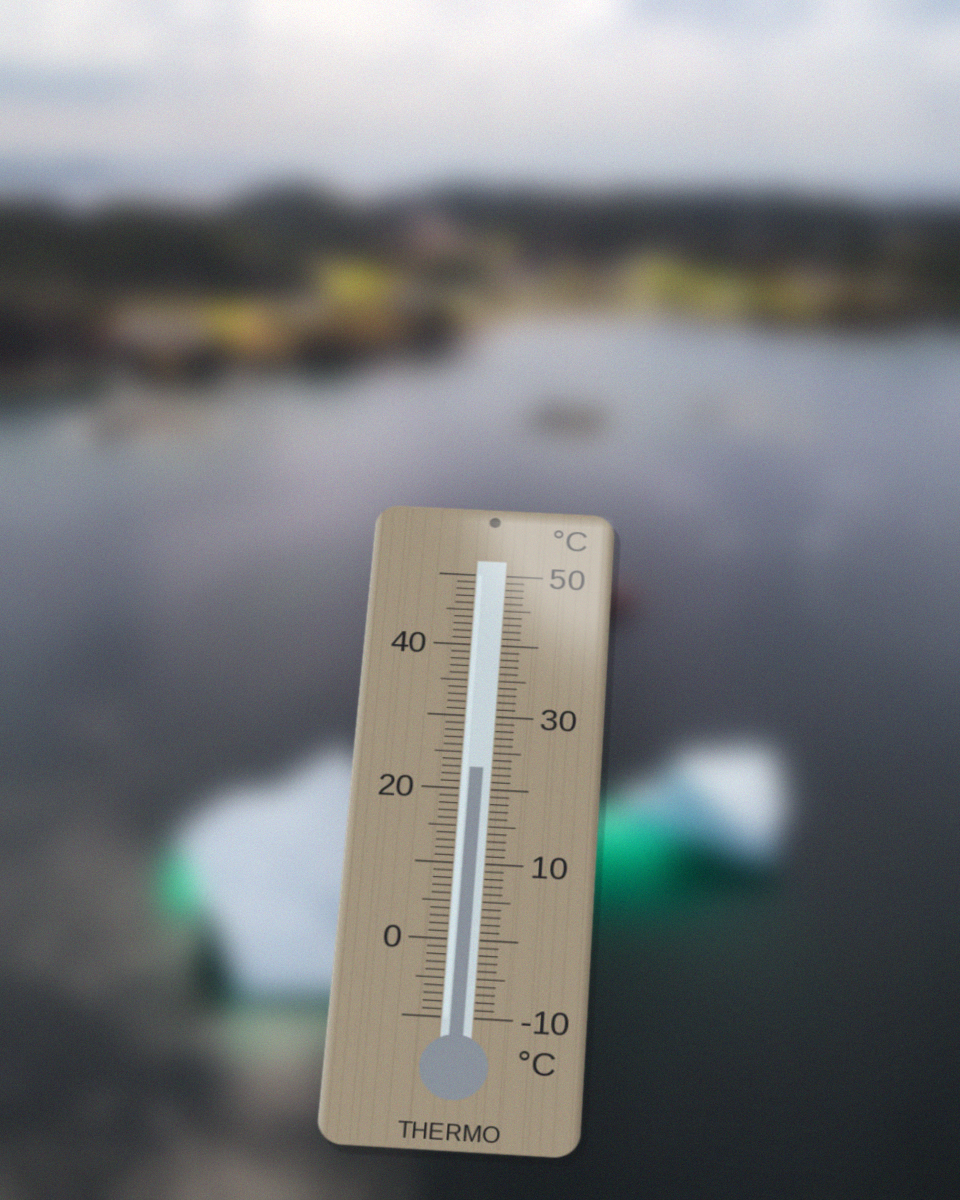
23; °C
